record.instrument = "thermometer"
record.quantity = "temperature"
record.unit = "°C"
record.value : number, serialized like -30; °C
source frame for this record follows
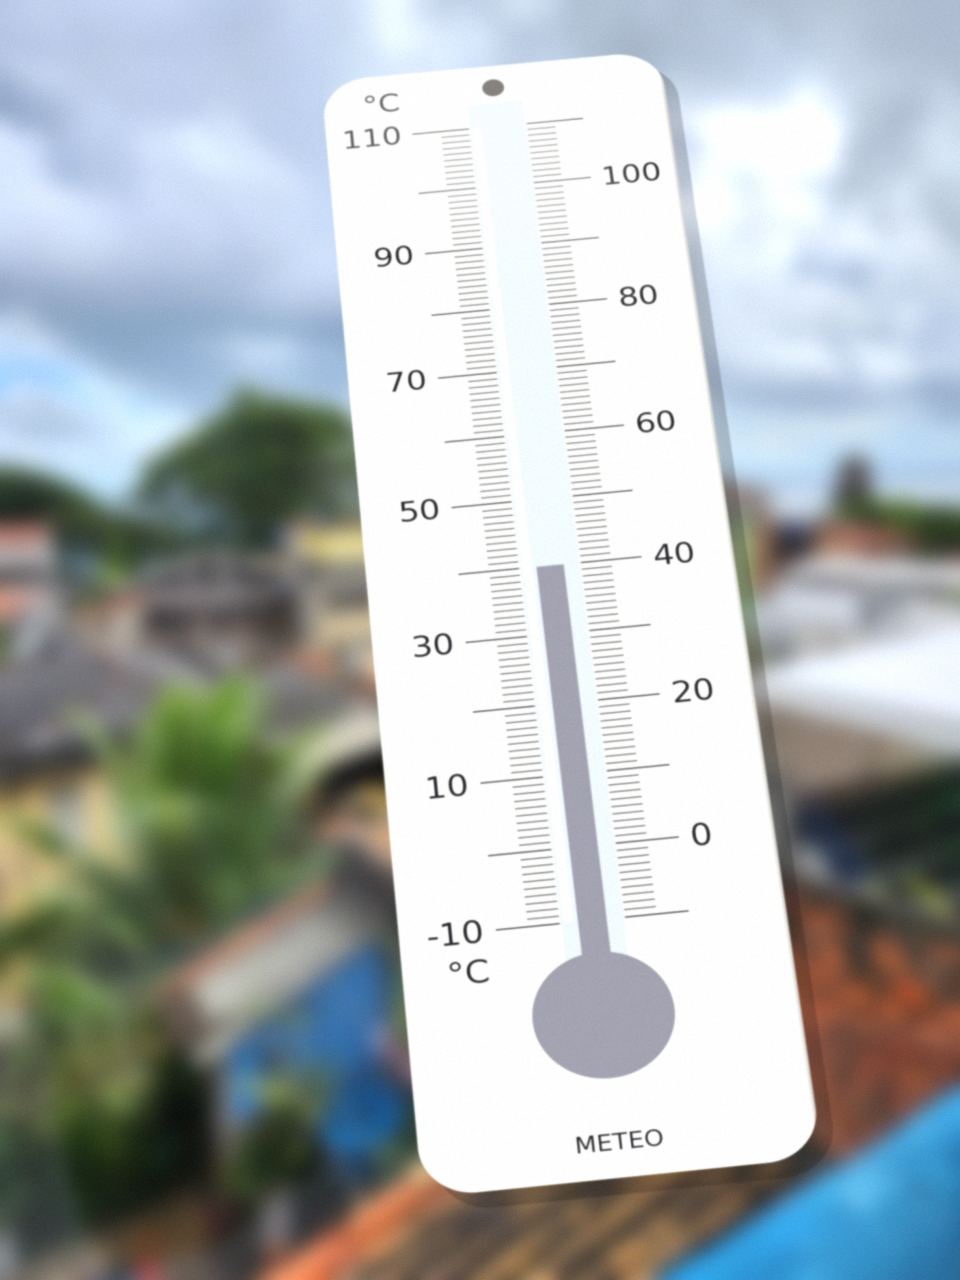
40; °C
